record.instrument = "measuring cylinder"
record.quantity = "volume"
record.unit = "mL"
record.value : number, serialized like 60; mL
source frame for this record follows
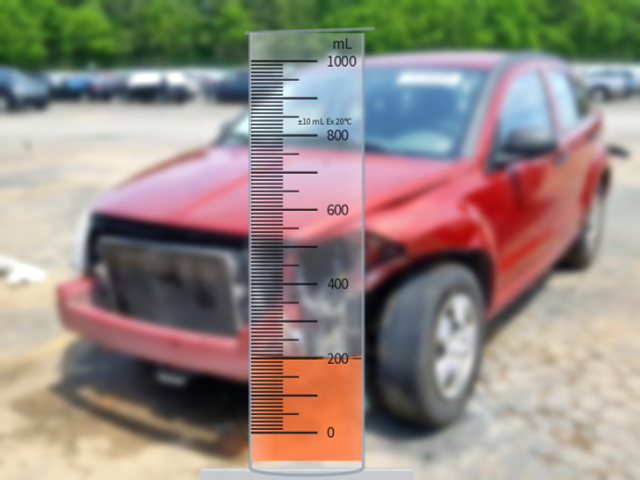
200; mL
